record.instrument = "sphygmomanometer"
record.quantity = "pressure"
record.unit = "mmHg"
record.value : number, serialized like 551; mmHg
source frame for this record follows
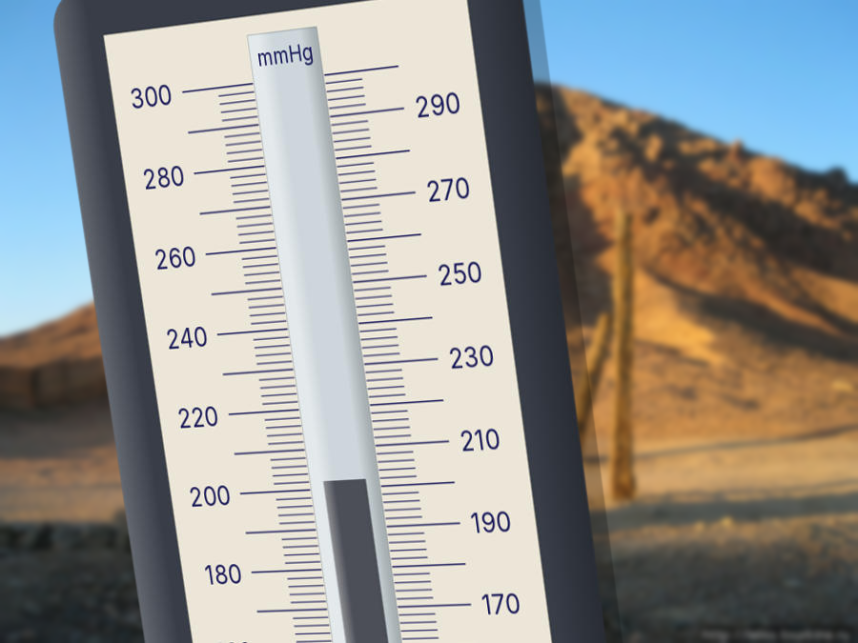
202; mmHg
